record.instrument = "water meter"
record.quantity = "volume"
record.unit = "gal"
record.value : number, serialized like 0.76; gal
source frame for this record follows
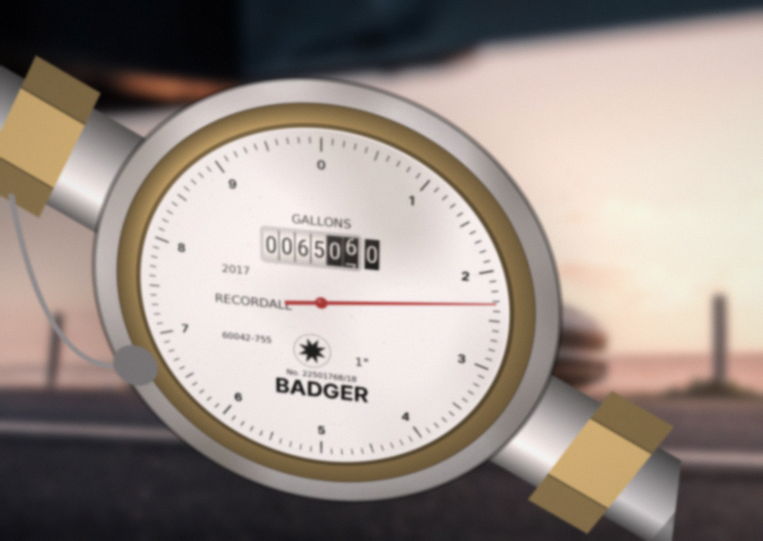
65062.3; gal
